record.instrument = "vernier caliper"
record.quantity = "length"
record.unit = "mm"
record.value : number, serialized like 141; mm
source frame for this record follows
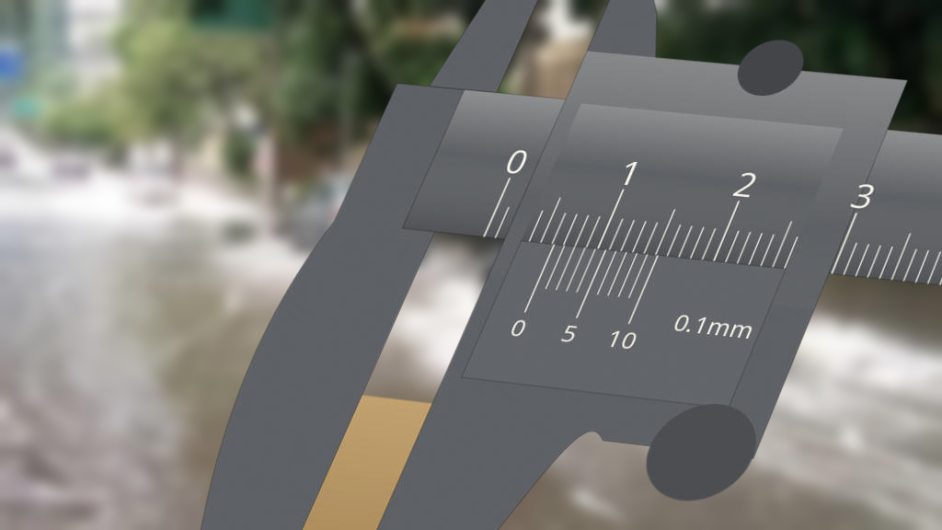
6.2; mm
